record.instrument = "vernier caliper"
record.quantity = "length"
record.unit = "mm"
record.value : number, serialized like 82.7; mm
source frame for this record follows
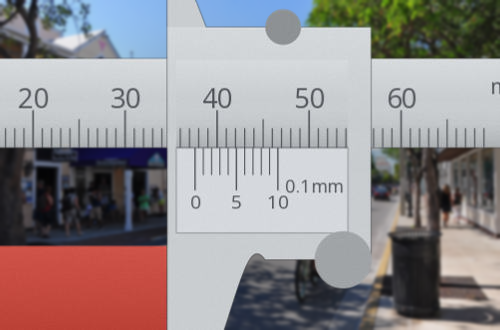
37.6; mm
